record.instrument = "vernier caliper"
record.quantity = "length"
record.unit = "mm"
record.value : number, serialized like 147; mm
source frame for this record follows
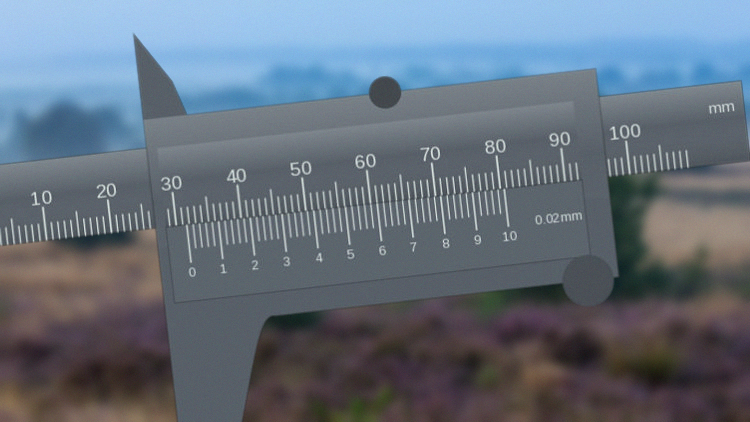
31.6; mm
